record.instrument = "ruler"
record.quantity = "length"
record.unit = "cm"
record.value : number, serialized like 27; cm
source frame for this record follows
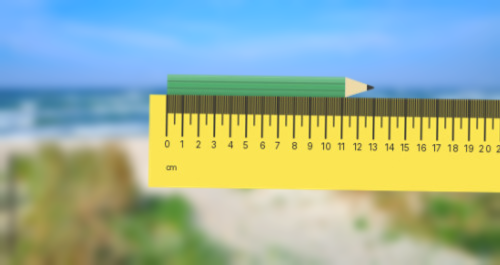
13; cm
